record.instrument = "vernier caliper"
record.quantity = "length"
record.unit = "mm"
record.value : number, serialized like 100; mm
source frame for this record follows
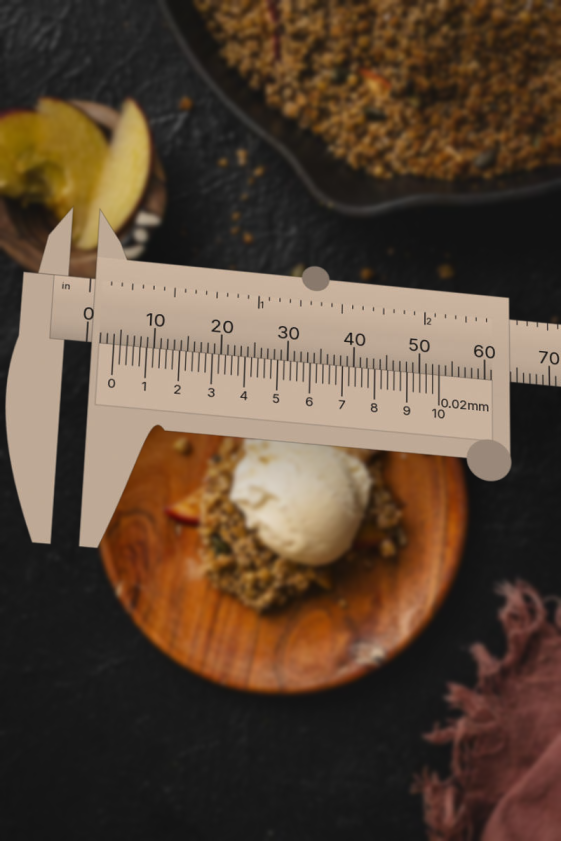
4.0; mm
